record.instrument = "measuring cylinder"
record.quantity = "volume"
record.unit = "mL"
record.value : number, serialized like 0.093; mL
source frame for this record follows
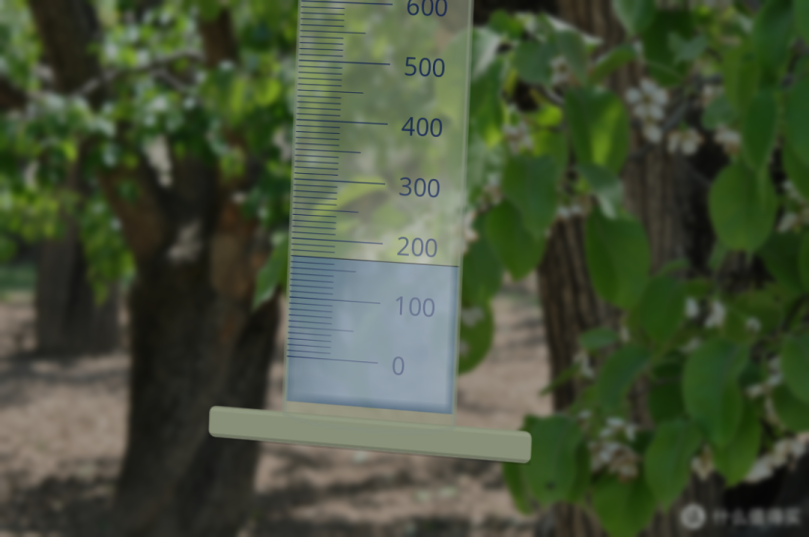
170; mL
